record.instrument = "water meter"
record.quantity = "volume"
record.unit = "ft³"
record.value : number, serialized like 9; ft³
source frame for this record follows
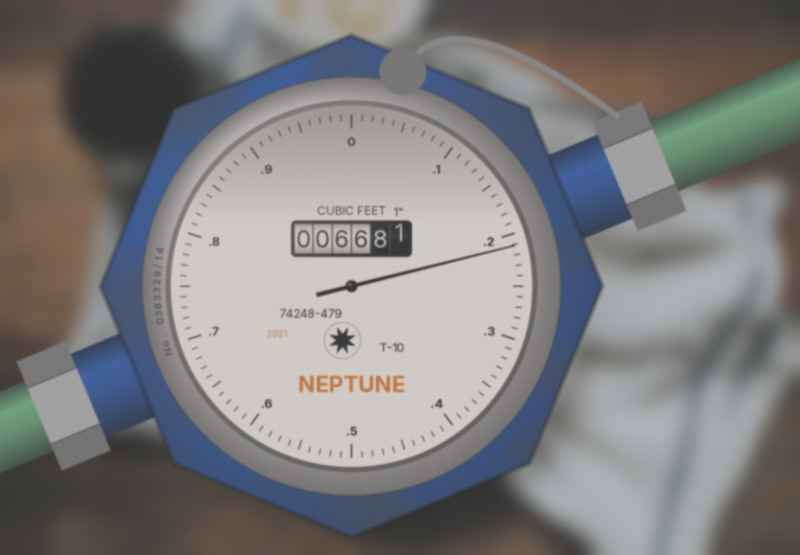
6681.21; ft³
